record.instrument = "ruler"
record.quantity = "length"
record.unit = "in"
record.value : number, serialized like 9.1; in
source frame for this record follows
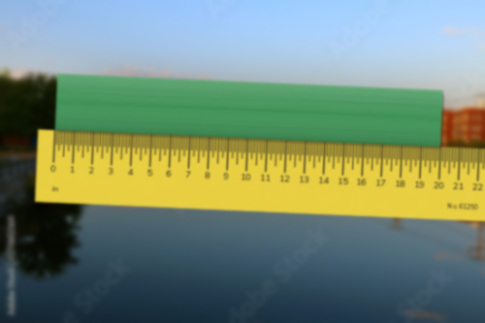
20; in
